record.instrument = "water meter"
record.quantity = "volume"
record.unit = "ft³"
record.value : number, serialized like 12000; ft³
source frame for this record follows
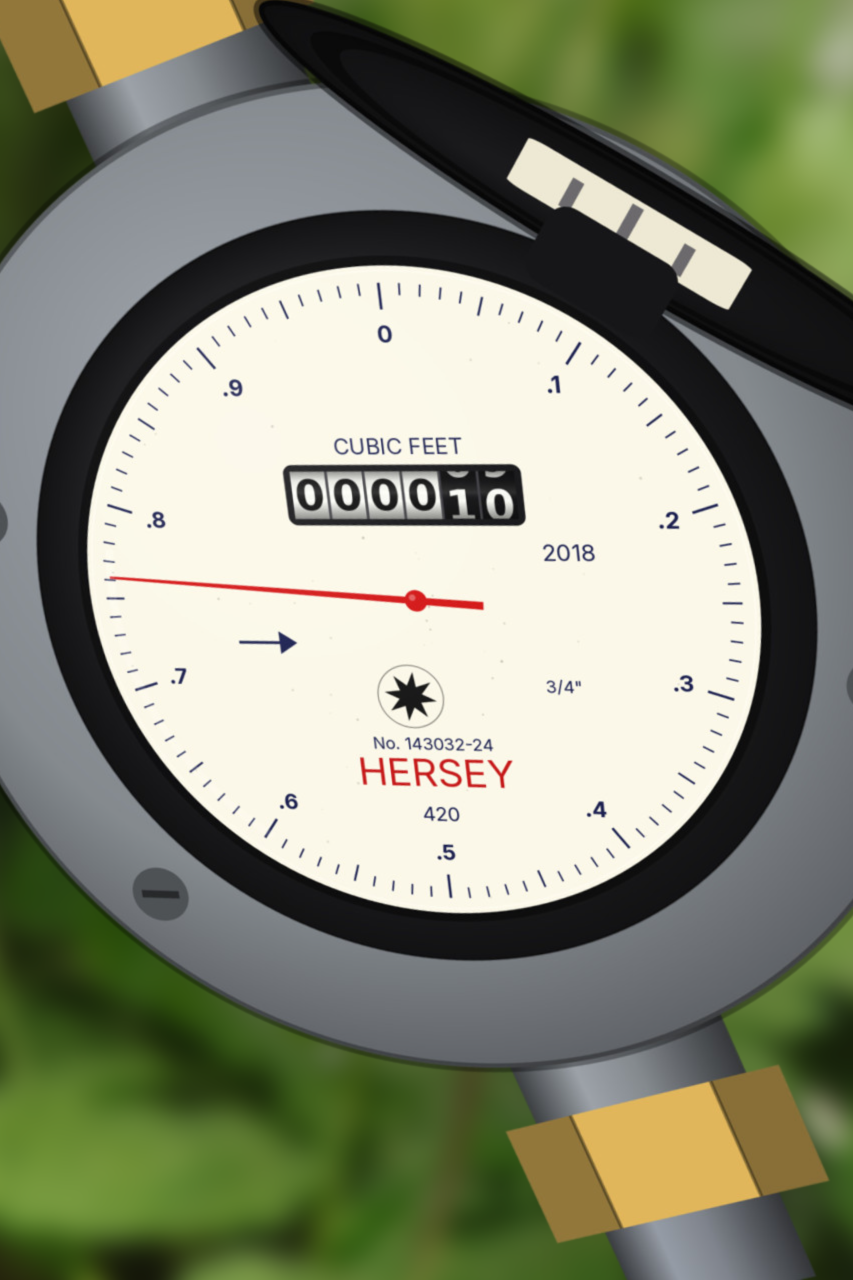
9.76; ft³
